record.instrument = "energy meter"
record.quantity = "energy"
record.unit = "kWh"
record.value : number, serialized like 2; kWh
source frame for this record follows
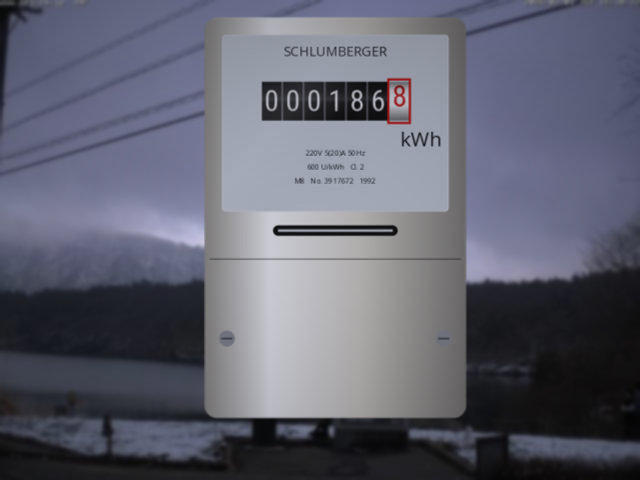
186.8; kWh
